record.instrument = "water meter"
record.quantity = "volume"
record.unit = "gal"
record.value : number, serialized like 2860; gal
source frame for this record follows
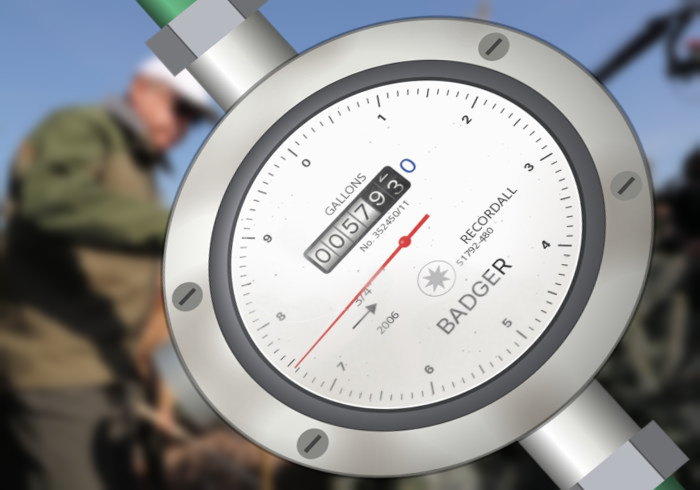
57927.4; gal
